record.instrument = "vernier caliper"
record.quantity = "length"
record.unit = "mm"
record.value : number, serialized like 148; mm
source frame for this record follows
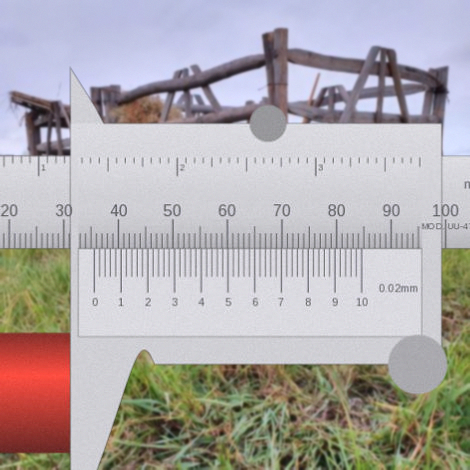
35.6; mm
